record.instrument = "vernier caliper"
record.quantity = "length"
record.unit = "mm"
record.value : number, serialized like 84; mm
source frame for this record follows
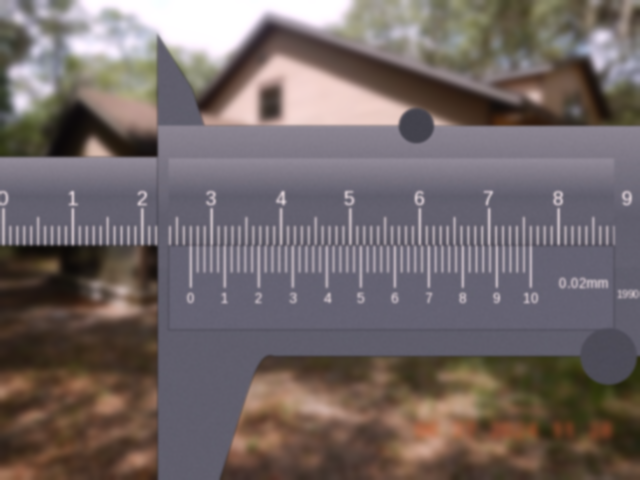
27.0; mm
